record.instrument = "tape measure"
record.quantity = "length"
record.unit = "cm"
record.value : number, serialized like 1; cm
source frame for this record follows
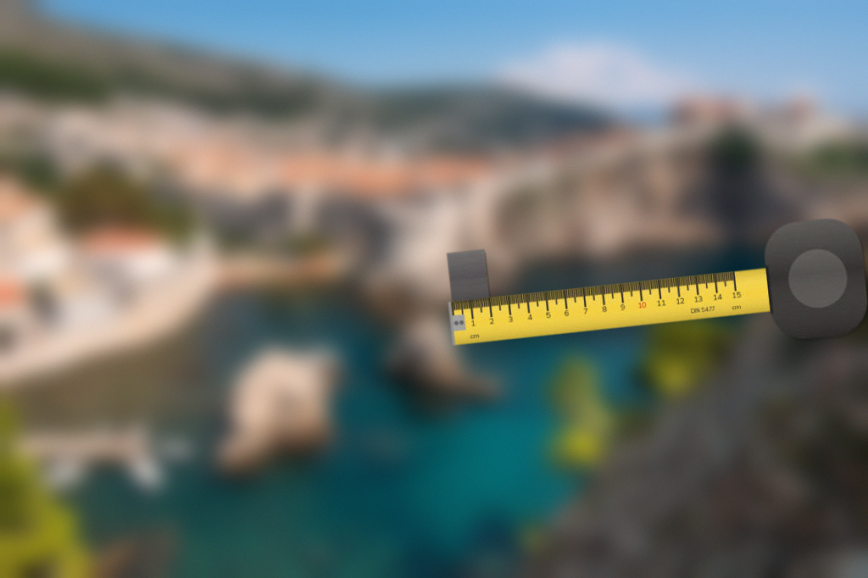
2; cm
